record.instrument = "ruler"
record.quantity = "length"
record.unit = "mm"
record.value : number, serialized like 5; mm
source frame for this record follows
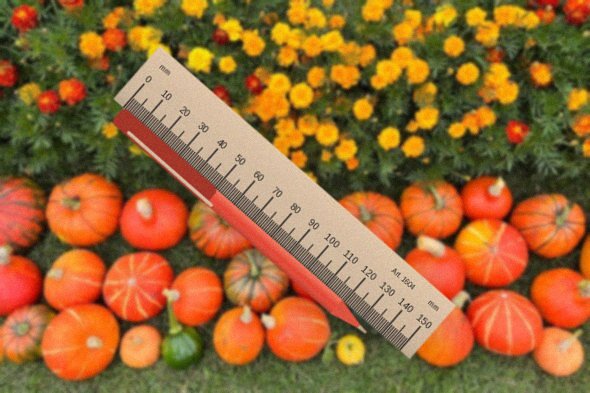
135; mm
